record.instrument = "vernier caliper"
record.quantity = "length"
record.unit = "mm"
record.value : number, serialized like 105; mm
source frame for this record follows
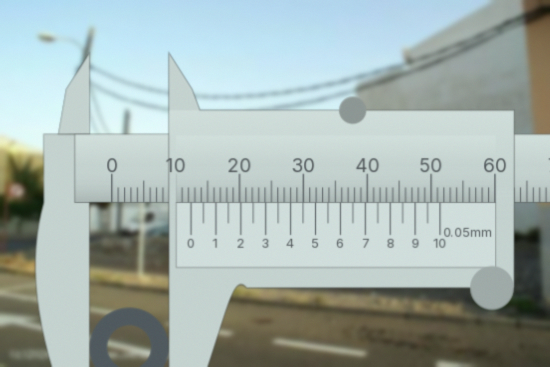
12.4; mm
